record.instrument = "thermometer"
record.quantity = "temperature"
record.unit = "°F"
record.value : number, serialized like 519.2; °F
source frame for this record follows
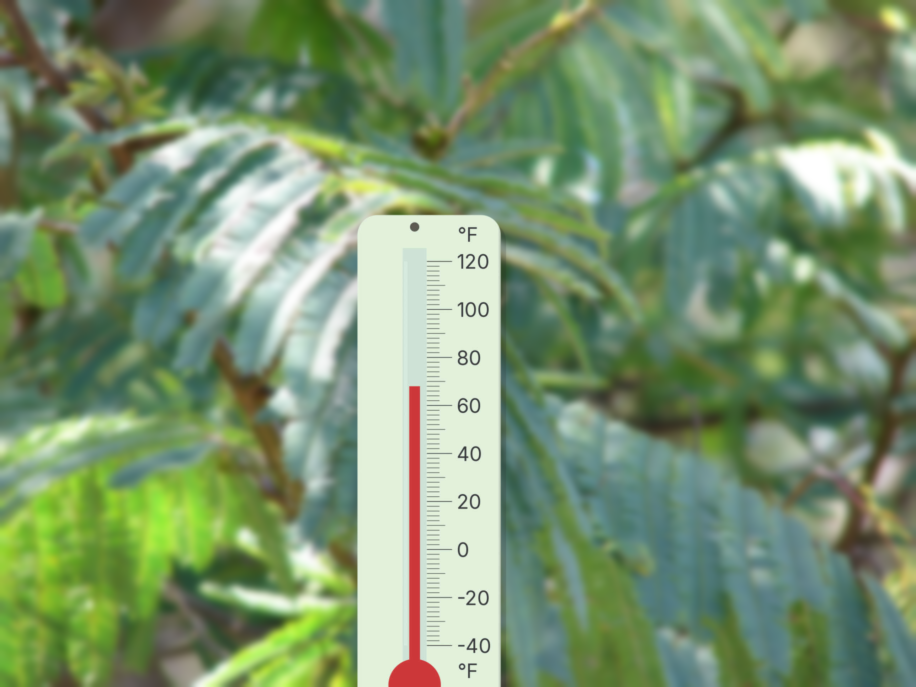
68; °F
